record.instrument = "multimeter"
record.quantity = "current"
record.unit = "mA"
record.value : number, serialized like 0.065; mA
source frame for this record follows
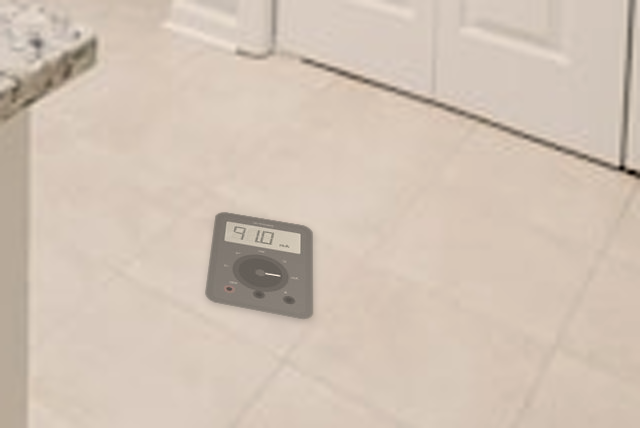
91.0; mA
